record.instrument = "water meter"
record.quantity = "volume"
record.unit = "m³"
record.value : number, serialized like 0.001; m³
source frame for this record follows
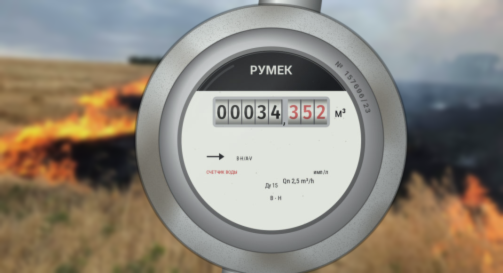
34.352; m³
